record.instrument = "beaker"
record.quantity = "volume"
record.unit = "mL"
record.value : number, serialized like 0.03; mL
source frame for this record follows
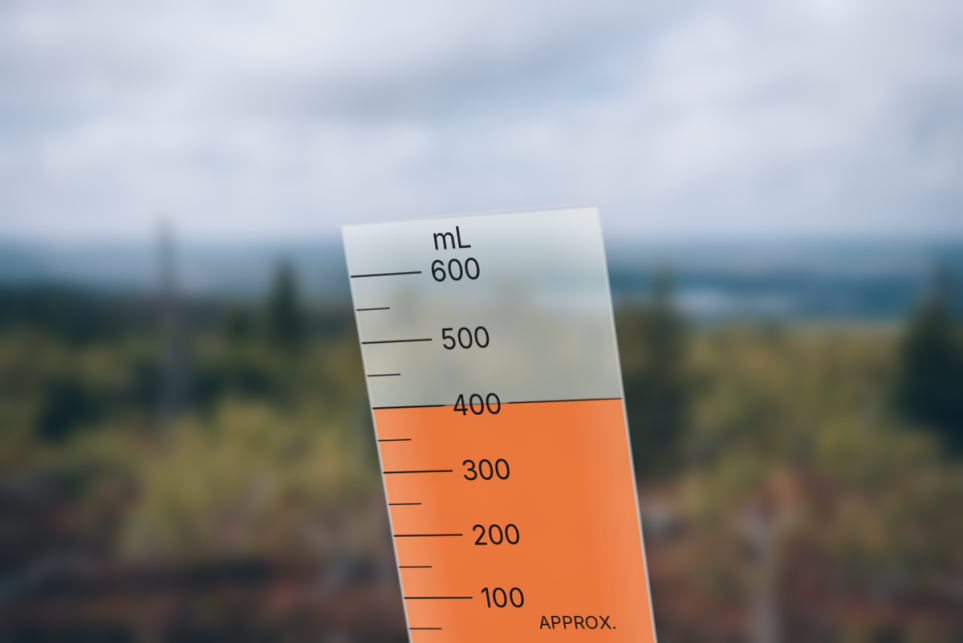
400; mL
